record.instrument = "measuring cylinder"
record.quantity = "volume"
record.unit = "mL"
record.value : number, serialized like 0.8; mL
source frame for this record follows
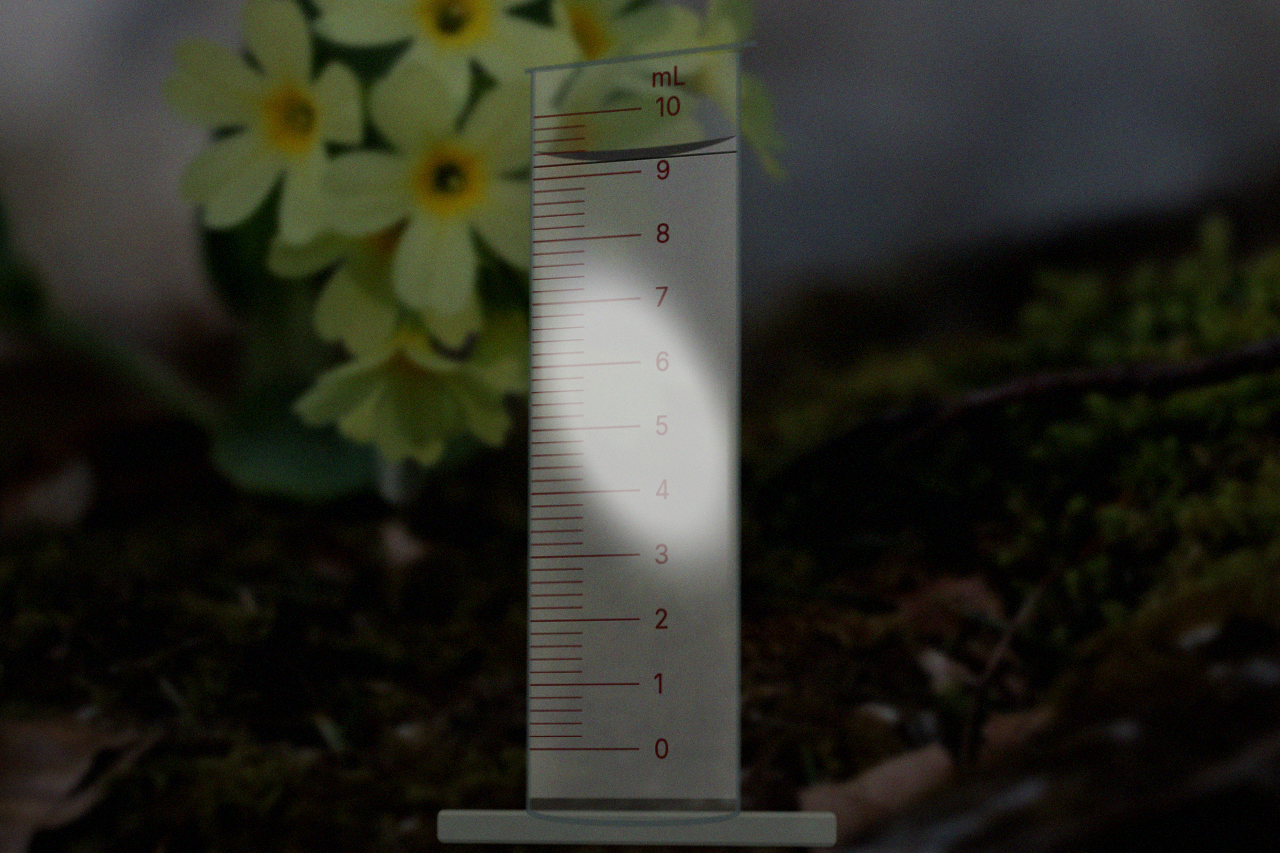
9.2; mL
